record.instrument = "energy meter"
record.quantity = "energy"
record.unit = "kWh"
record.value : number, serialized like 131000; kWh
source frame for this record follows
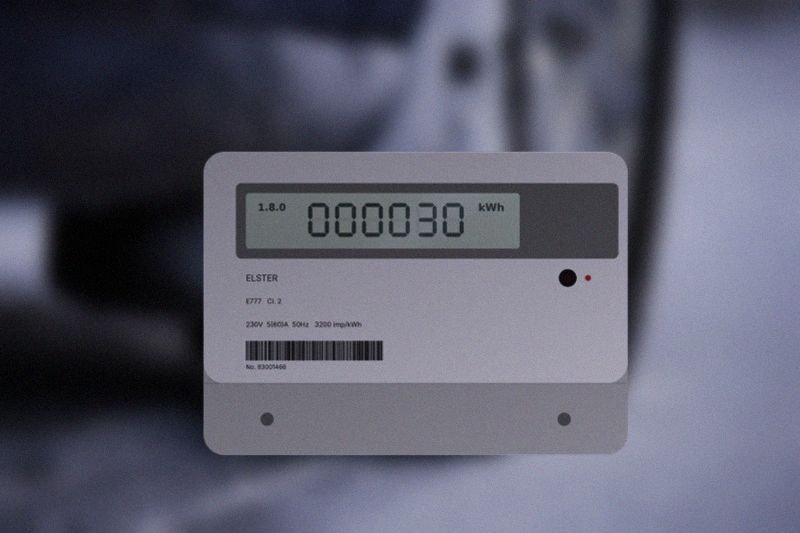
30; kWh
